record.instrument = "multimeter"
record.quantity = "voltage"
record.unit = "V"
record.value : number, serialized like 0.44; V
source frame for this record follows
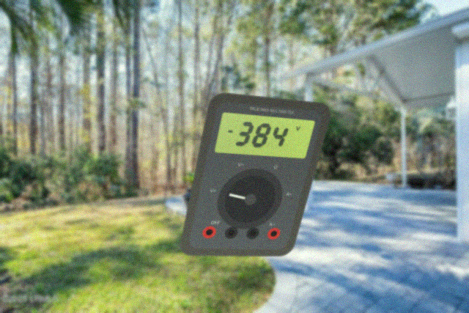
-384; V
